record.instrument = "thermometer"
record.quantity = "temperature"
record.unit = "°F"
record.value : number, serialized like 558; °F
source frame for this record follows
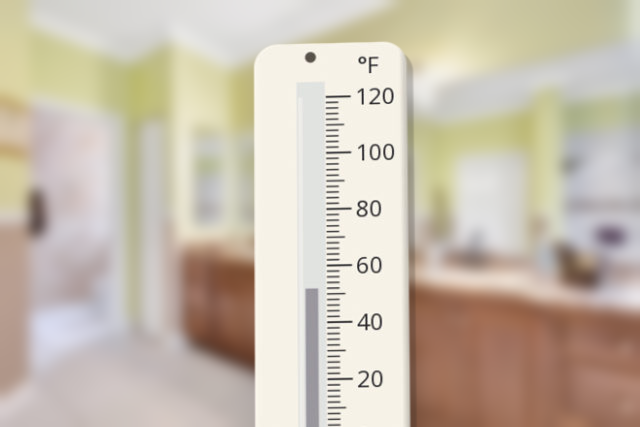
52; °F
